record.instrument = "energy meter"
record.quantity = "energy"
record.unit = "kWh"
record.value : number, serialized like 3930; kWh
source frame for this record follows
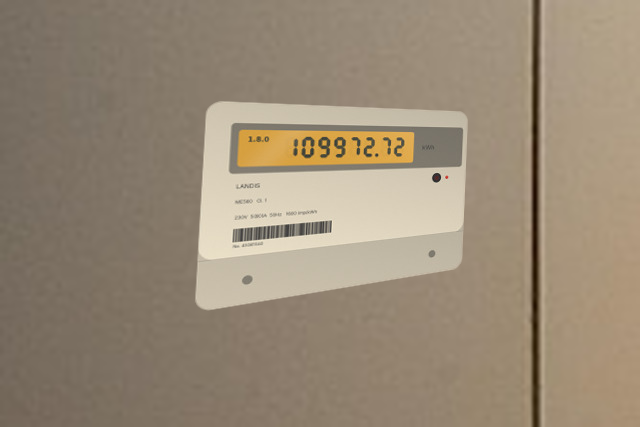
109972.72; kWh
